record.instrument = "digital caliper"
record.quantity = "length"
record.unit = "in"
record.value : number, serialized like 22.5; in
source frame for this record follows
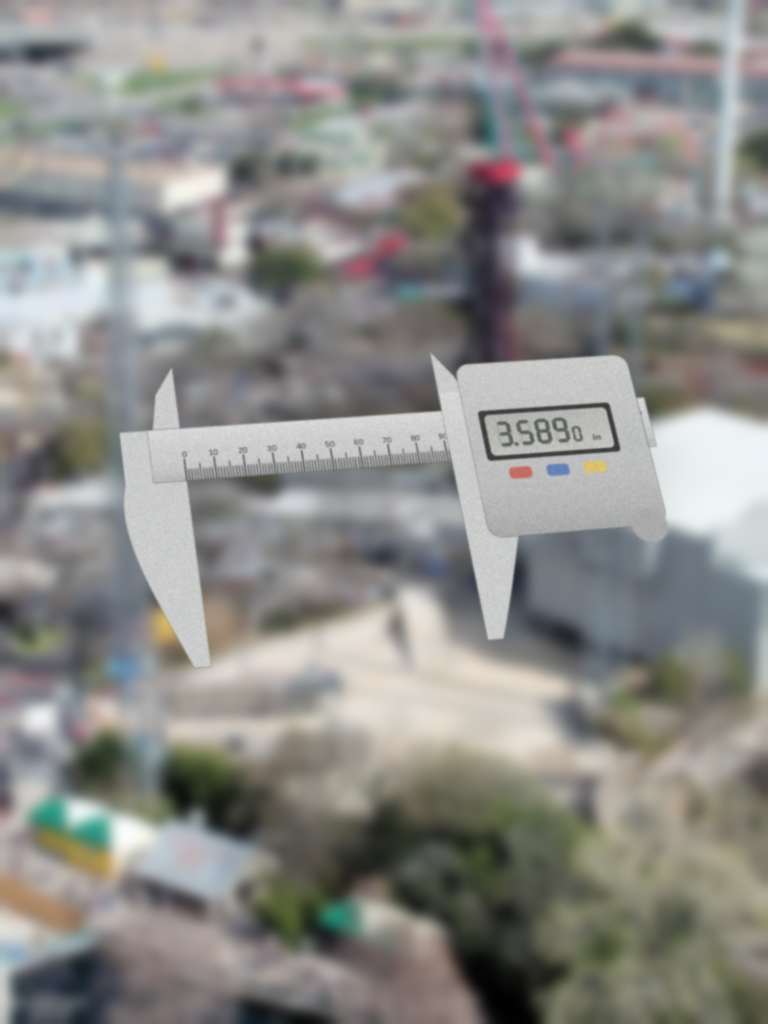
3.5890; in
